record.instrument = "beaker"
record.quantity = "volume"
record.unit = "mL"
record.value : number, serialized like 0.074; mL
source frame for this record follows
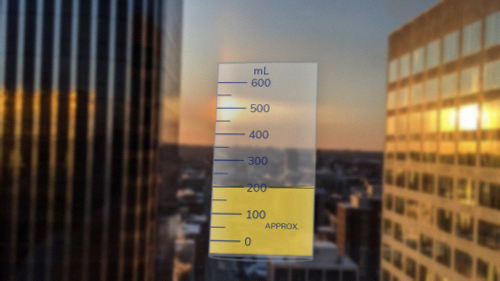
200; mL
